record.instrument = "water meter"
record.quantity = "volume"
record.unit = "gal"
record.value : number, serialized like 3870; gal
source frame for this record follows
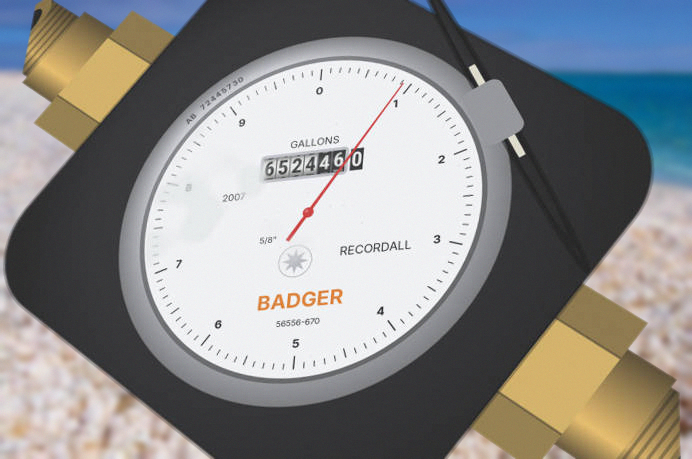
6524460.9; gal
